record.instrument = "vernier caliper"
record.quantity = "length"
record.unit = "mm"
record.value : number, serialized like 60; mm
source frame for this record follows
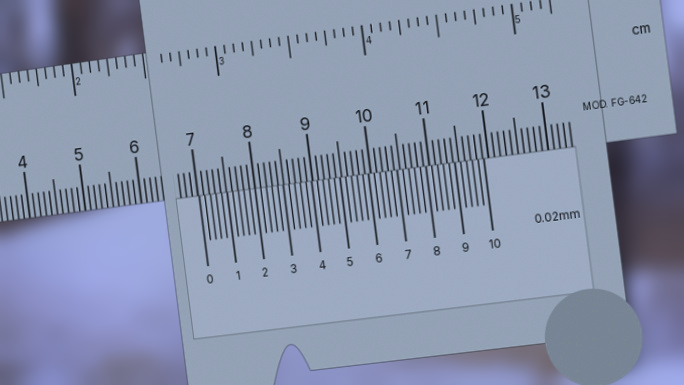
70.2; mm
